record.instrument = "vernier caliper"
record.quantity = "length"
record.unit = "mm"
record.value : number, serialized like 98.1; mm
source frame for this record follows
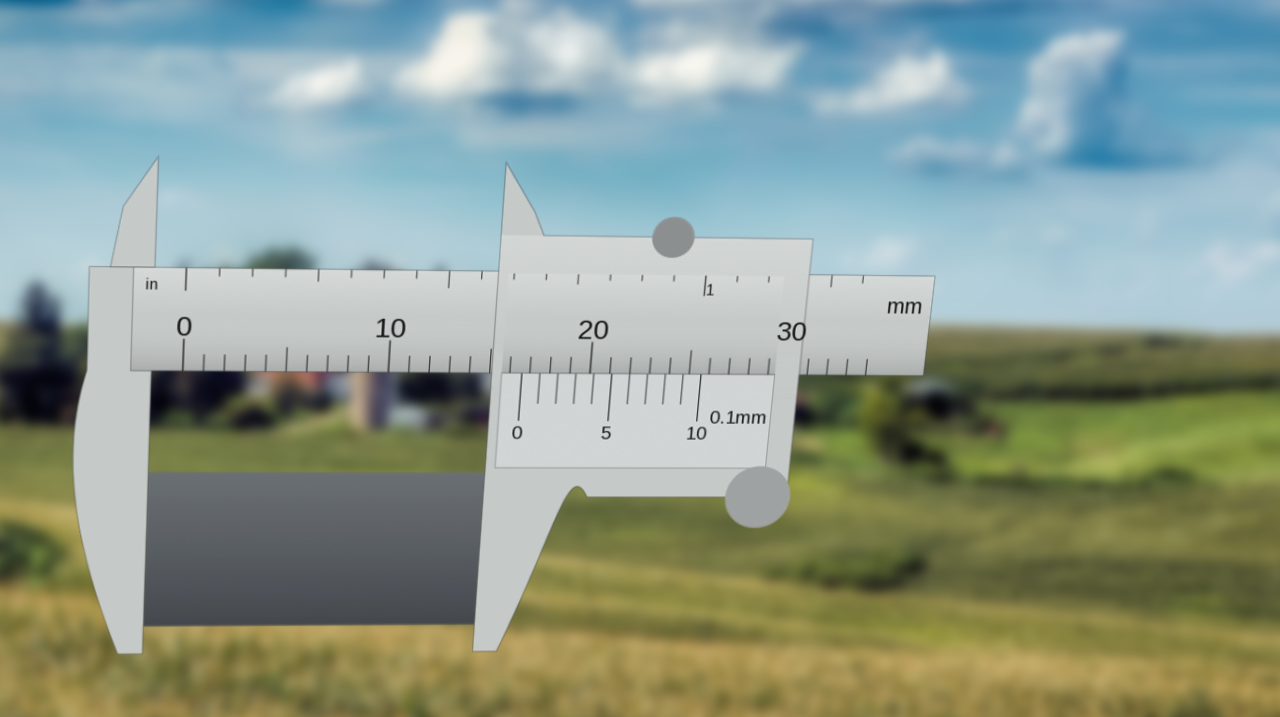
16.6; mm
